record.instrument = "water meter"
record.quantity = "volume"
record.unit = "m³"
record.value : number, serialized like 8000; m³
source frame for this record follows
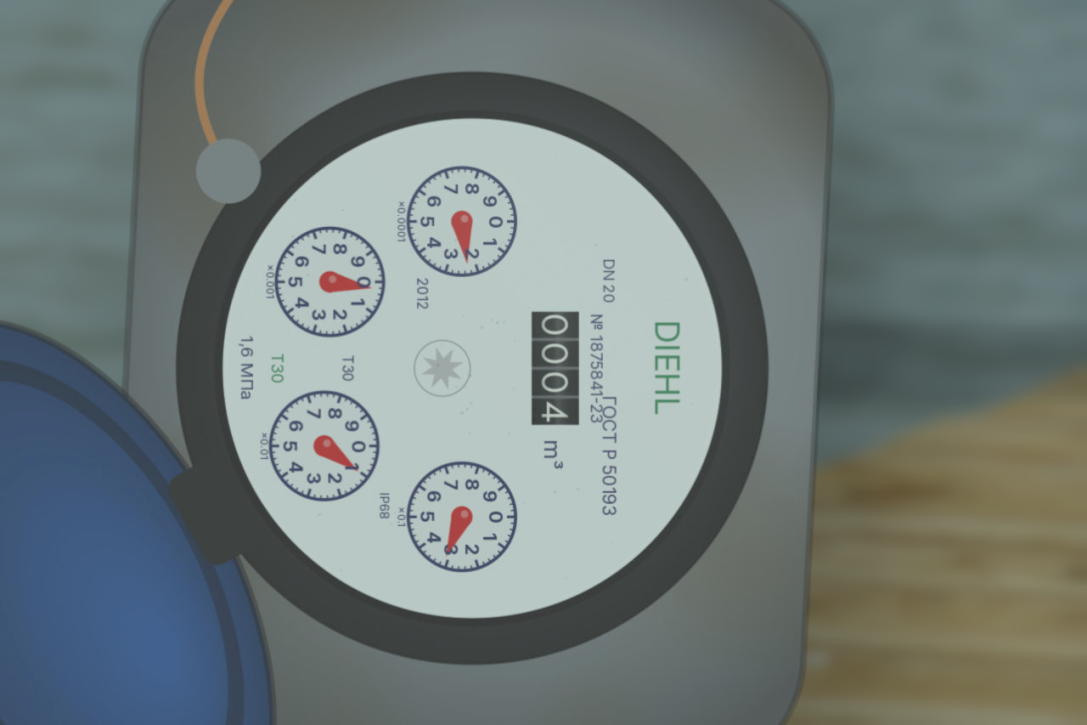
4.3102; m³
